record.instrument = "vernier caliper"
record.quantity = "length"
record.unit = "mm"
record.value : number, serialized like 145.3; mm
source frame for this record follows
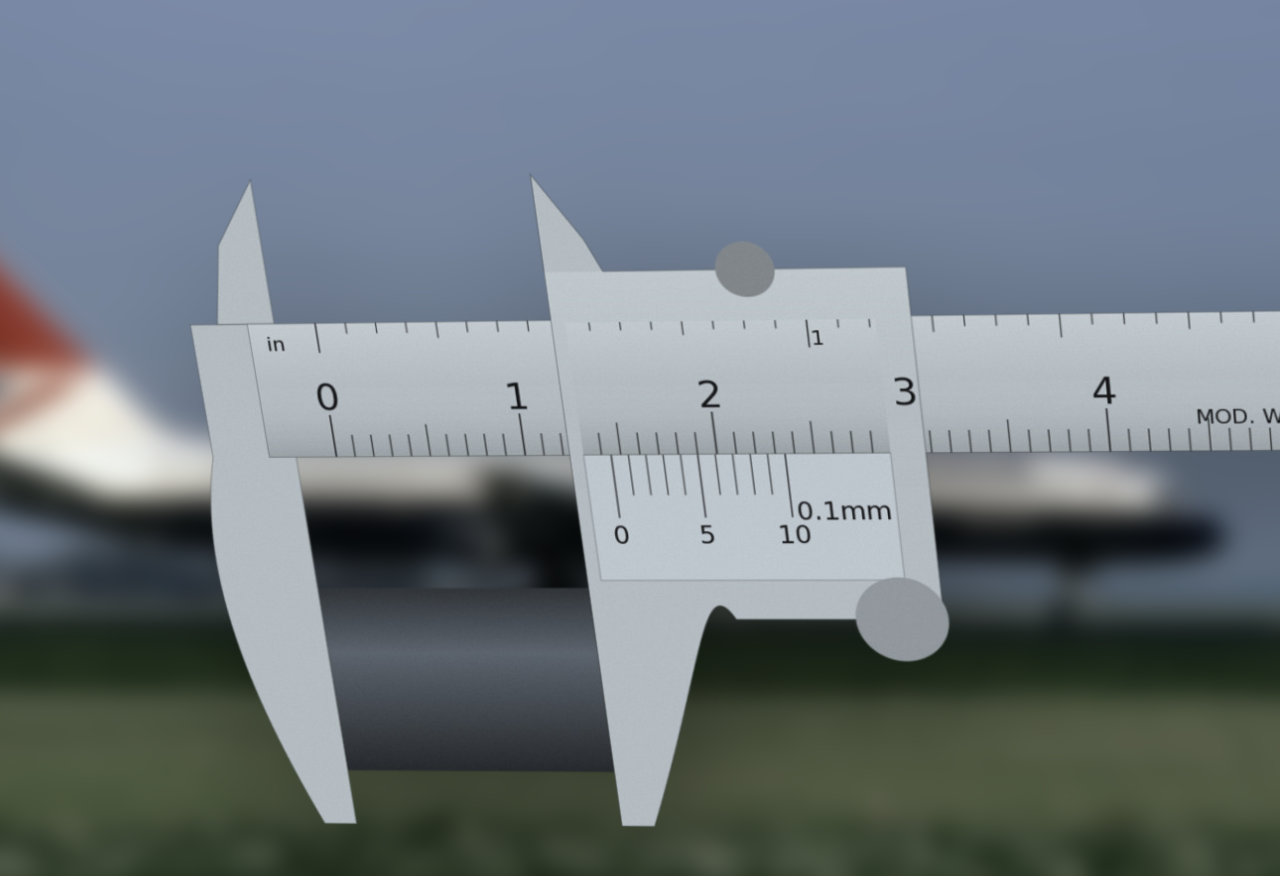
14.5; mm
